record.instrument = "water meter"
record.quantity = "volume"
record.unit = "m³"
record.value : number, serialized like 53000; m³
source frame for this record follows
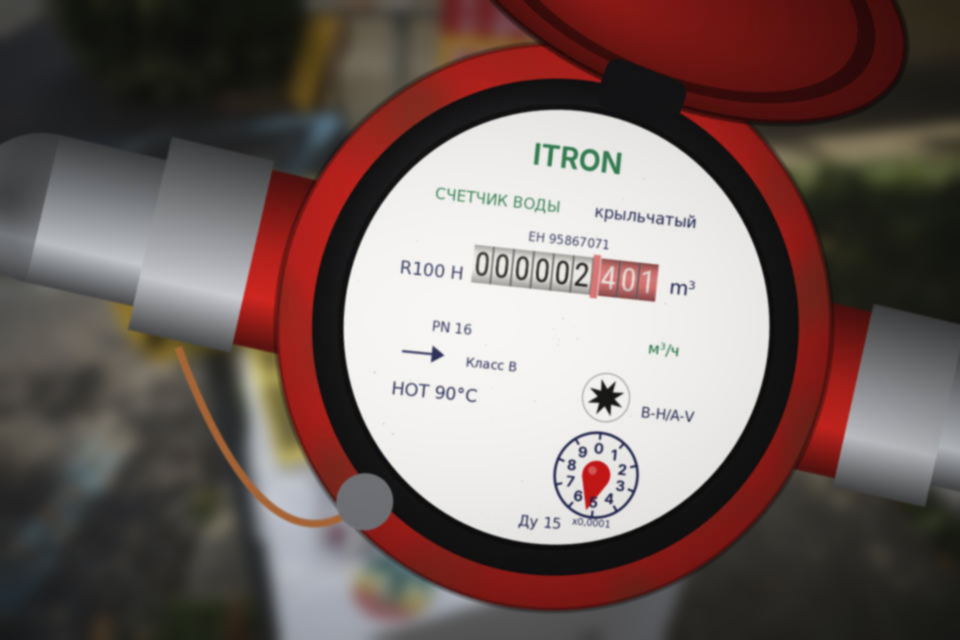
2.4015; m³
